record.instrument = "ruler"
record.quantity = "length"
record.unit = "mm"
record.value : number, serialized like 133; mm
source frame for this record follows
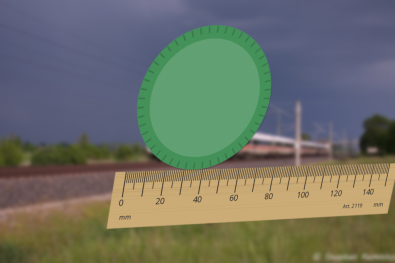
70; mm
